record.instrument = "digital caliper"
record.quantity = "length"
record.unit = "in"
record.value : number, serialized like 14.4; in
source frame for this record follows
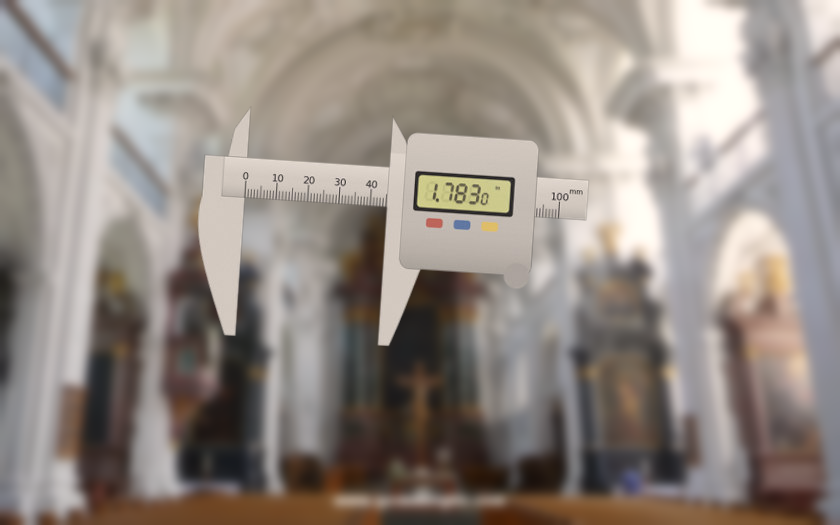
1.7830; in
